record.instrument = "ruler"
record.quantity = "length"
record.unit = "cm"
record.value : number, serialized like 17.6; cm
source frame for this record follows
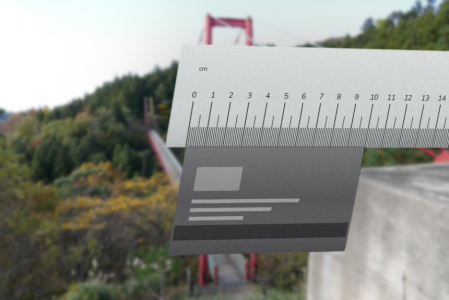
10; cm
